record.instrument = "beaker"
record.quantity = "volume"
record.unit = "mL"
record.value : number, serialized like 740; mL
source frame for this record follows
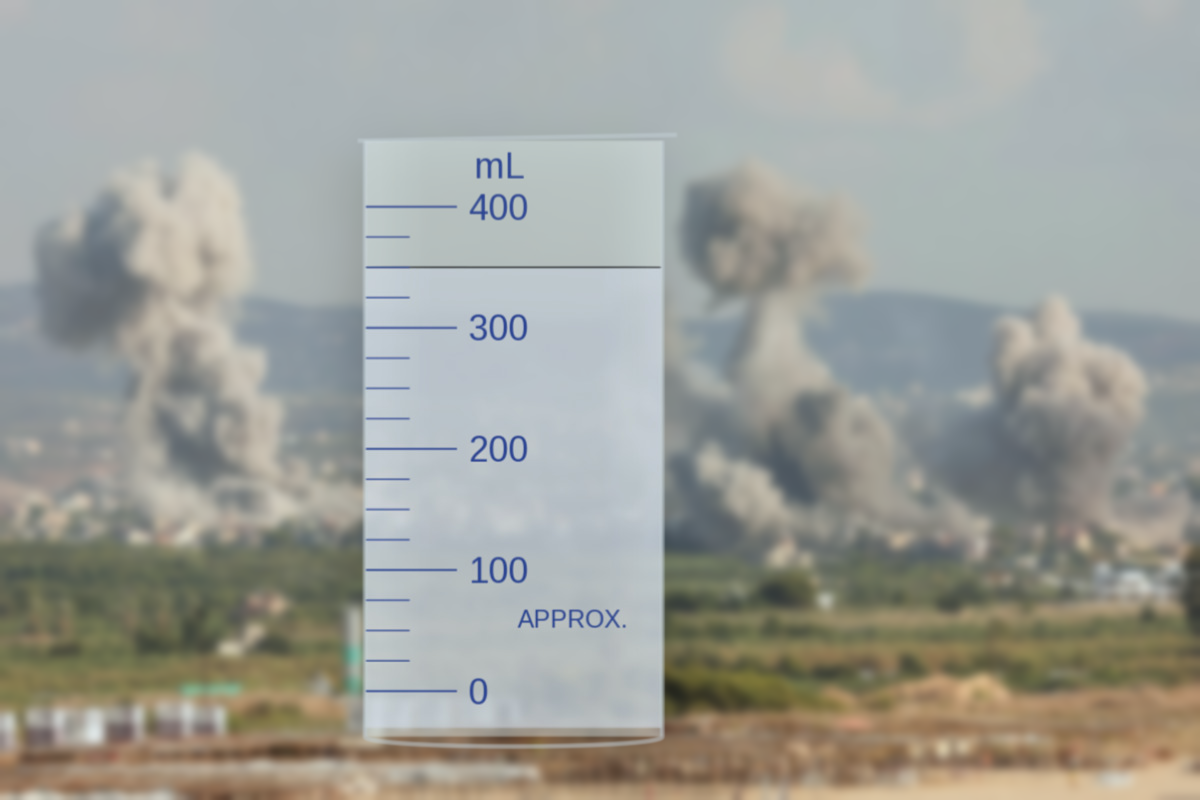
350; mL
